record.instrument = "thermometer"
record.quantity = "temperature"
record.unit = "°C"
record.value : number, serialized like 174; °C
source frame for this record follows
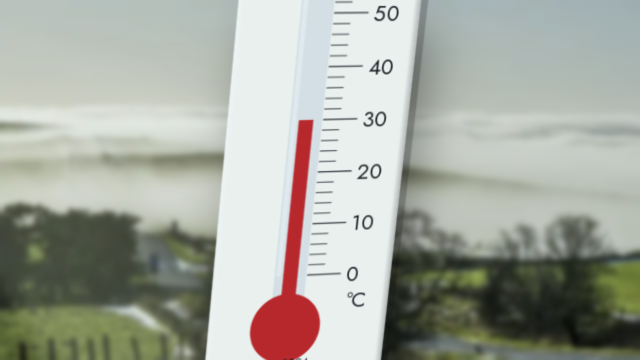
30; °C
